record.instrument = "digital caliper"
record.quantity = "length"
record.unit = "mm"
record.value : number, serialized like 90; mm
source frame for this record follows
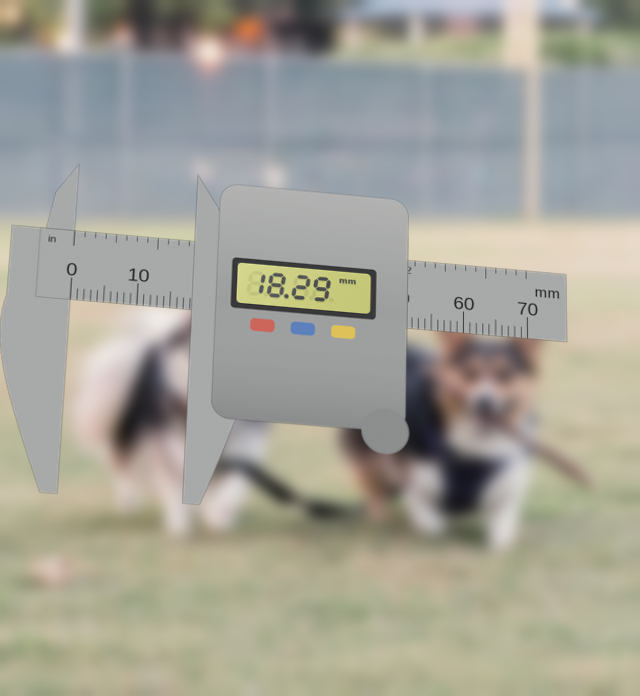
18.29; mm
